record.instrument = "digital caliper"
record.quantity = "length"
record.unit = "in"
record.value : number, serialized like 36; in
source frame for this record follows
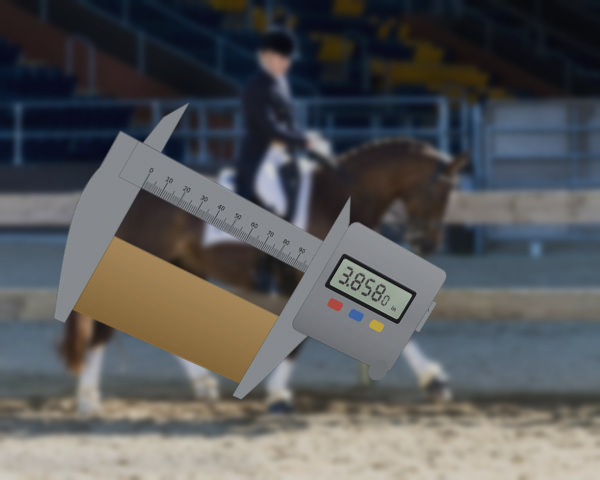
3.8580; in
